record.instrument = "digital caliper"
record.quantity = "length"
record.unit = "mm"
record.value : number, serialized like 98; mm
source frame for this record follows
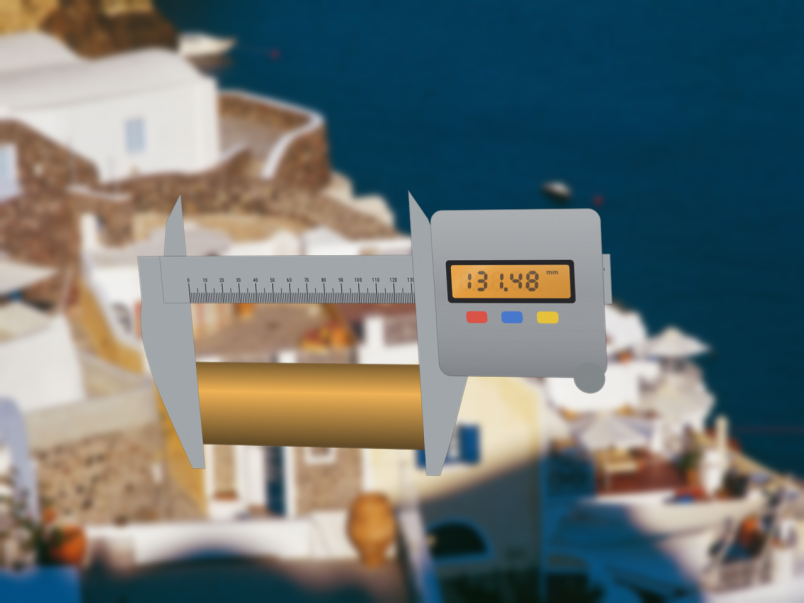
131.48; mm
